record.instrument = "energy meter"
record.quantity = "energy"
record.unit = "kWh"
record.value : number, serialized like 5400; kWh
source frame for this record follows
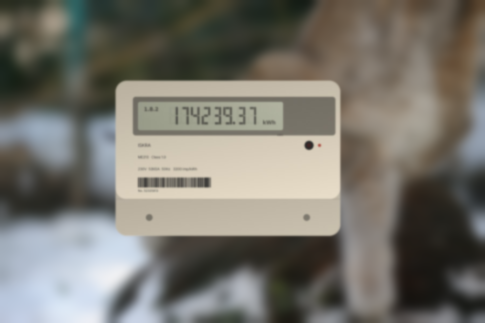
174239.37; kWh
